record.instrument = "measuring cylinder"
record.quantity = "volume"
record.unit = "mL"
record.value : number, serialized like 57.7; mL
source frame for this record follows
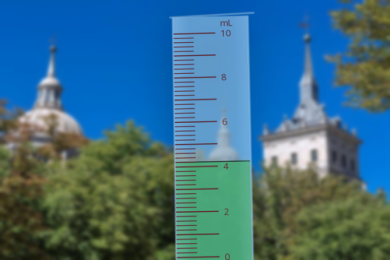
4.2; mL
